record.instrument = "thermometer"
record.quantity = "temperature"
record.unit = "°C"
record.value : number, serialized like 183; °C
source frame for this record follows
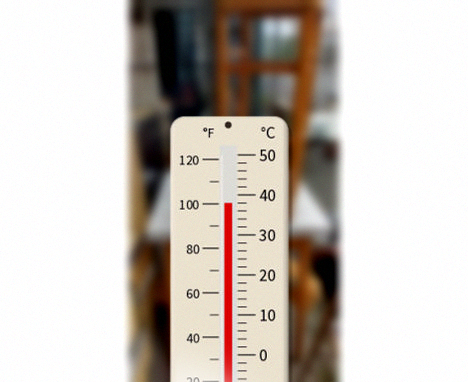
38; °C
